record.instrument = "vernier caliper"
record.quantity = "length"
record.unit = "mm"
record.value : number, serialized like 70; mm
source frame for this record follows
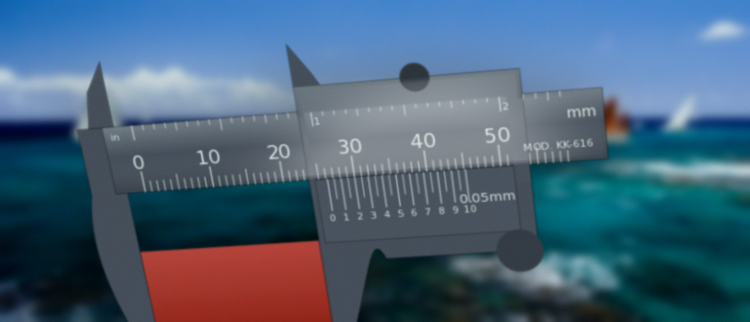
26.2; mm
